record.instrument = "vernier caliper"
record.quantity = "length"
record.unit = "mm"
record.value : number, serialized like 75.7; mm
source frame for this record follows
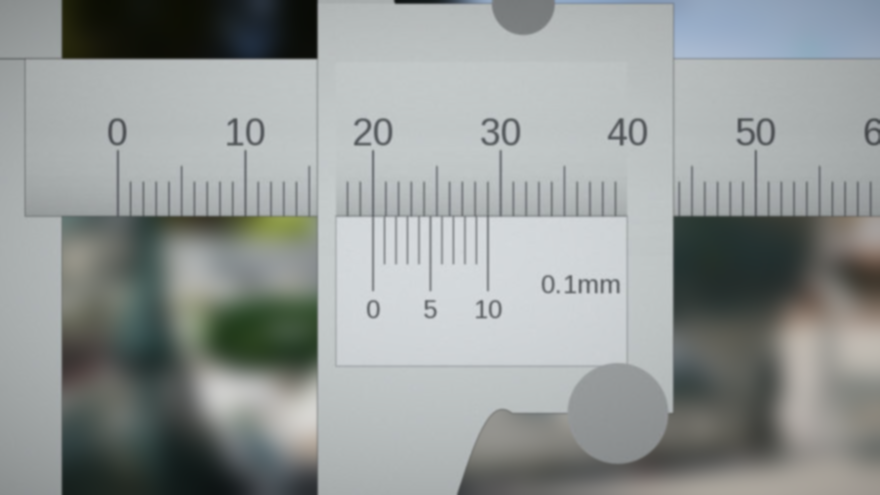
20.0; mm
